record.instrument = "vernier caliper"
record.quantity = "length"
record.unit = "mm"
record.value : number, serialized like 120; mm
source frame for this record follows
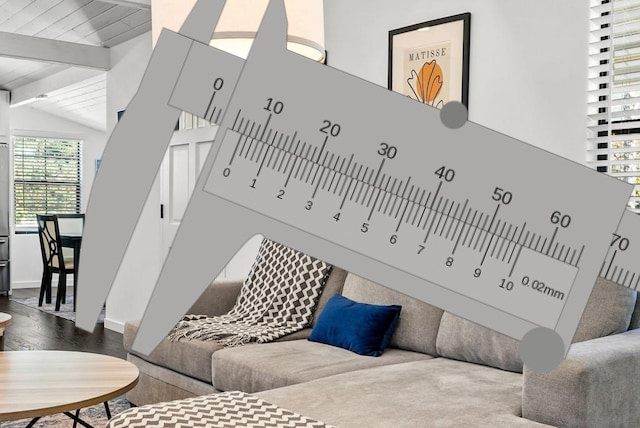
6.8; mm
